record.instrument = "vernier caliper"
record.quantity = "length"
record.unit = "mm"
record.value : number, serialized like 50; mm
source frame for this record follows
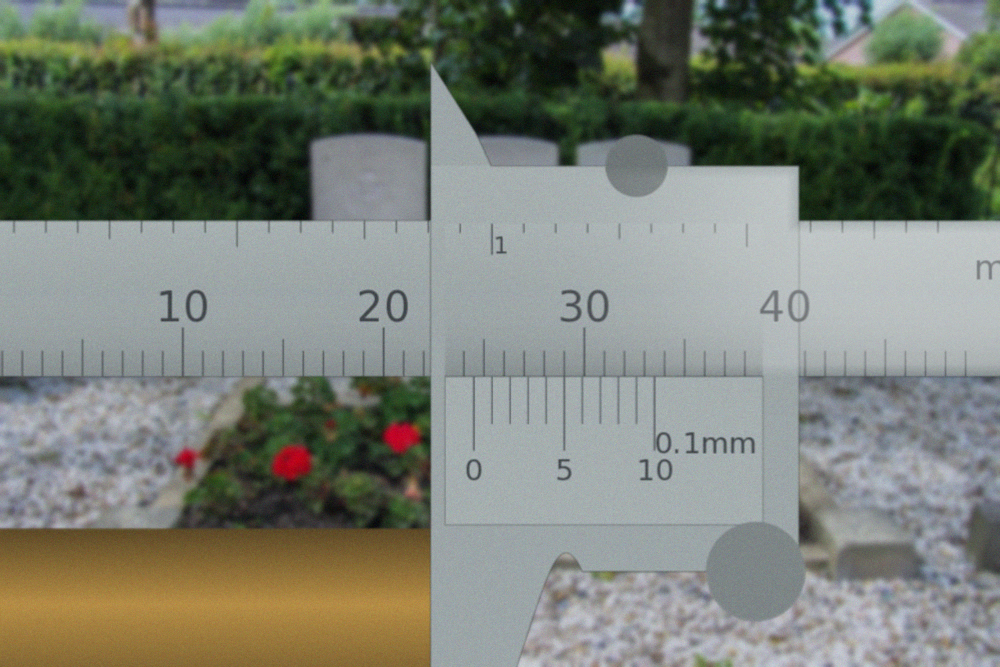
24.5; mm
